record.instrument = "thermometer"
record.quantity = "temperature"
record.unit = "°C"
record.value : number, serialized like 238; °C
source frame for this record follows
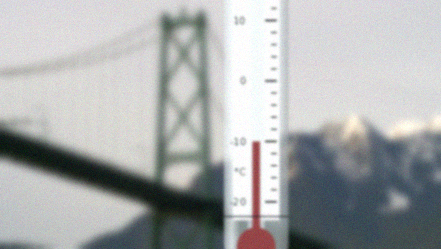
-10; °C
